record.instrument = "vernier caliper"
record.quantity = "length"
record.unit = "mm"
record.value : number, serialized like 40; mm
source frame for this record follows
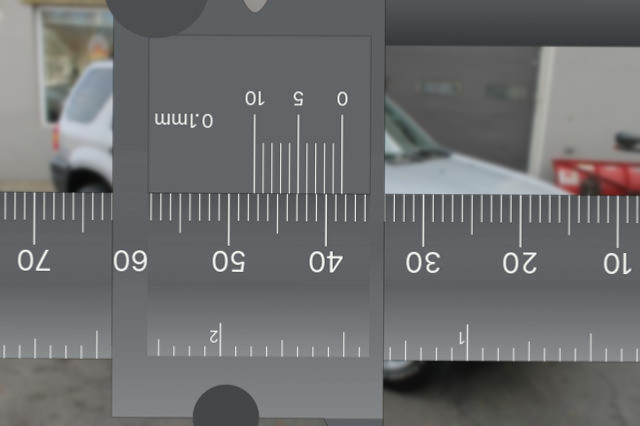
38.4; mm
